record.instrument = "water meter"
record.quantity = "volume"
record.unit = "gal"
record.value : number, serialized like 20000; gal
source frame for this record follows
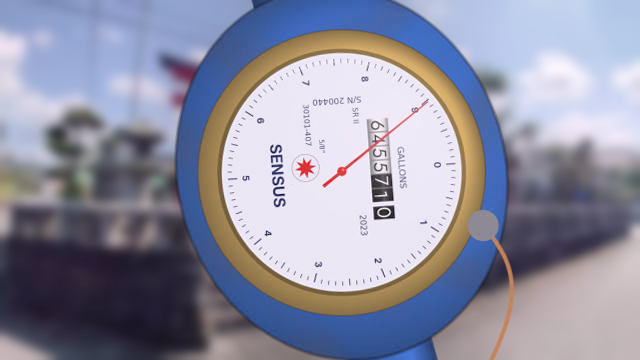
6455709.0; gal
